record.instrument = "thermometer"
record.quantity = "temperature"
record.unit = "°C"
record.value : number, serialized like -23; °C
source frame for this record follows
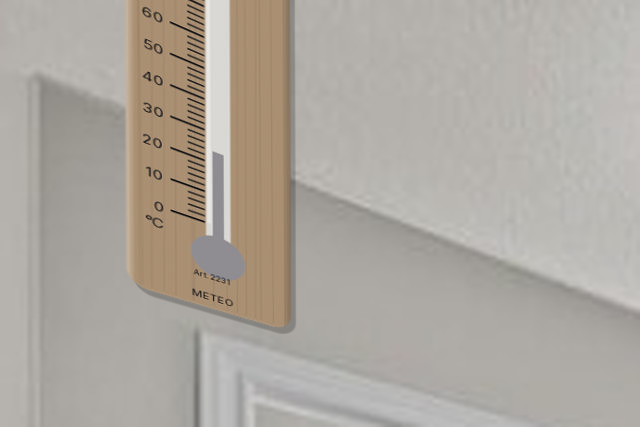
24; °C
